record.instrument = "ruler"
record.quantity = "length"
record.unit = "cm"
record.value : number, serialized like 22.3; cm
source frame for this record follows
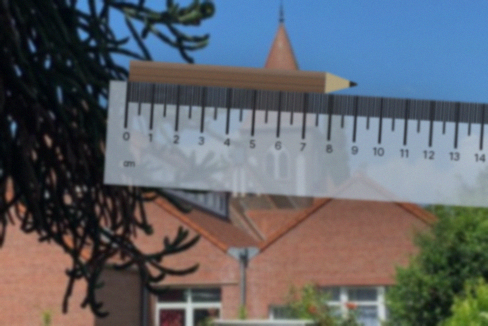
9; cm
